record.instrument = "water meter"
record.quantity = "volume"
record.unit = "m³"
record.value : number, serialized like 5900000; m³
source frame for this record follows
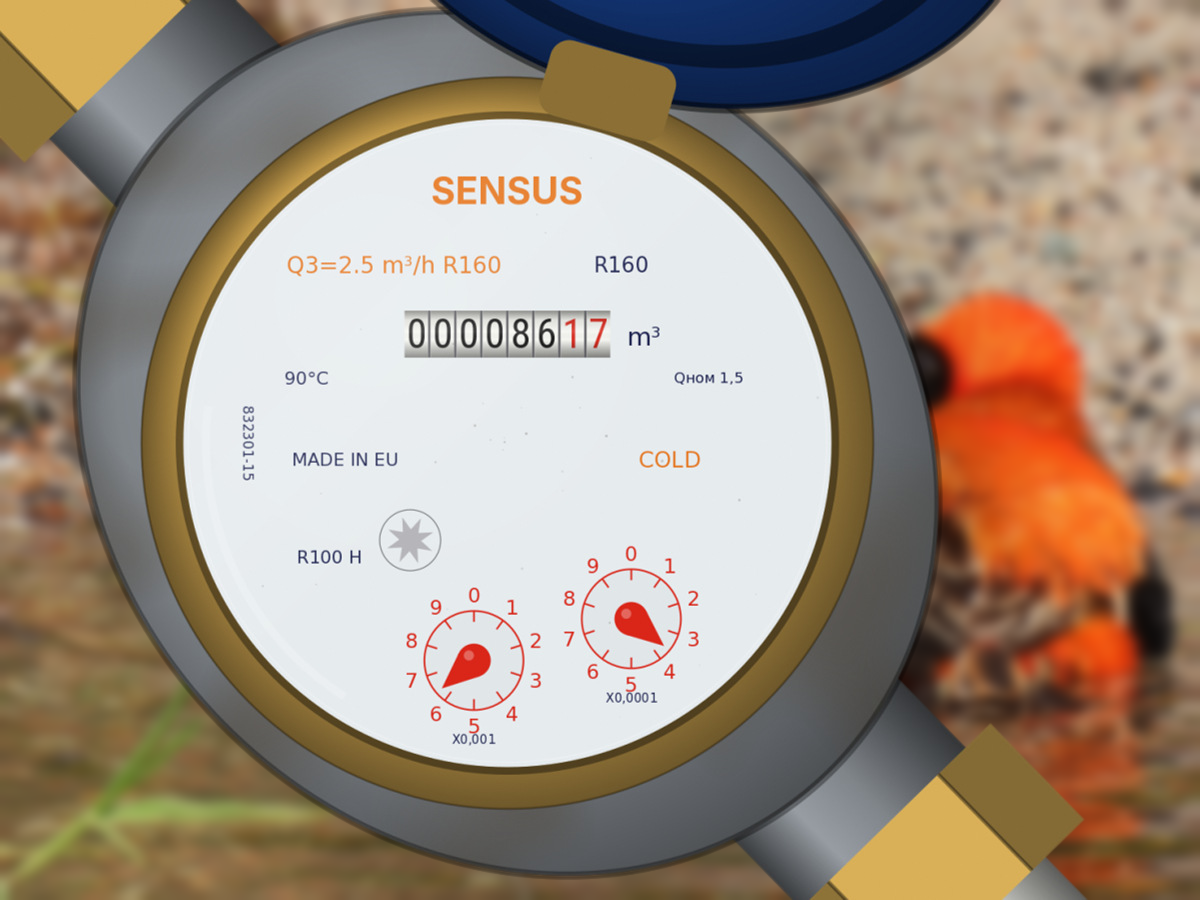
86.1763; m³
